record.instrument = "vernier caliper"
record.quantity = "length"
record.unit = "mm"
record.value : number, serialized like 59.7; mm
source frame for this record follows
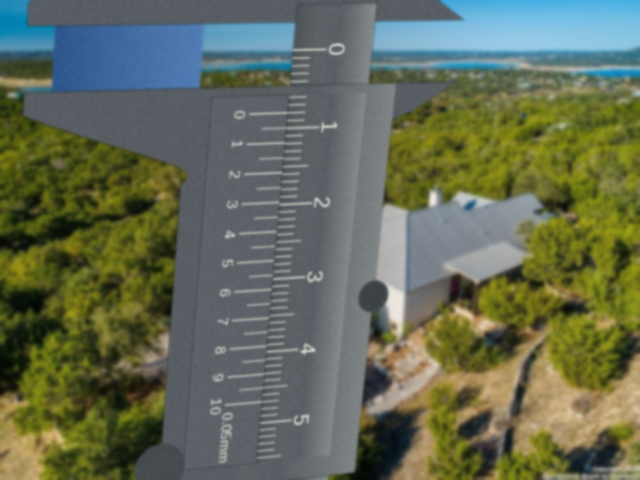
8.0; mm
